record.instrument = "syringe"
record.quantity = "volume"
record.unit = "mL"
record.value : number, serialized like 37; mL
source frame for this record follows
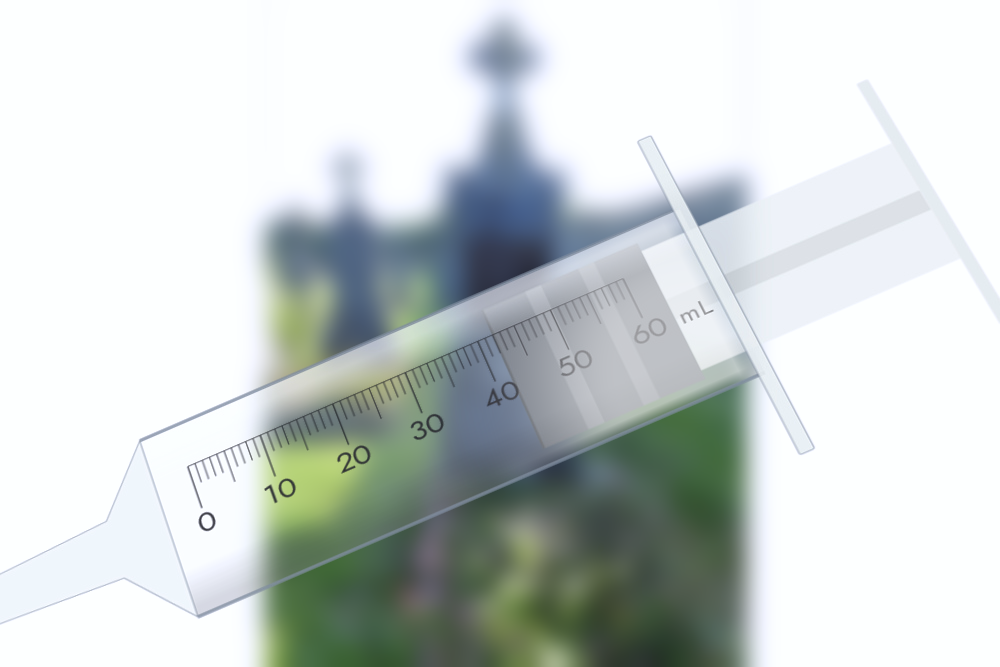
42; mL
